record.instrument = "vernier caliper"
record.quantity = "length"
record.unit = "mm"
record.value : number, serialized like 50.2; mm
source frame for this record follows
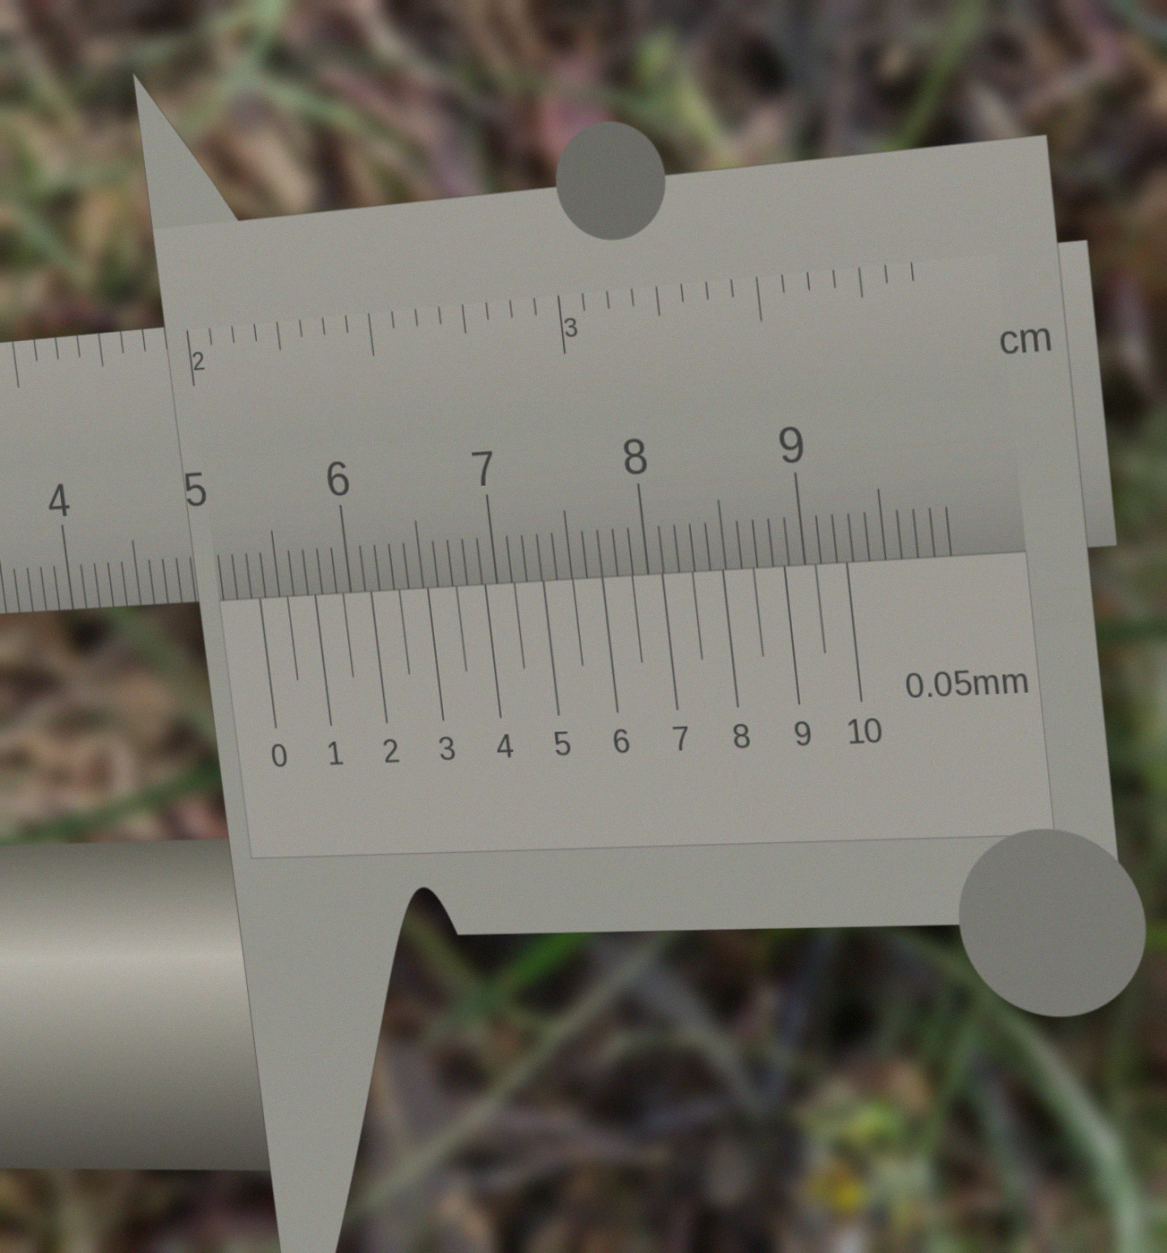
53.6; mm
